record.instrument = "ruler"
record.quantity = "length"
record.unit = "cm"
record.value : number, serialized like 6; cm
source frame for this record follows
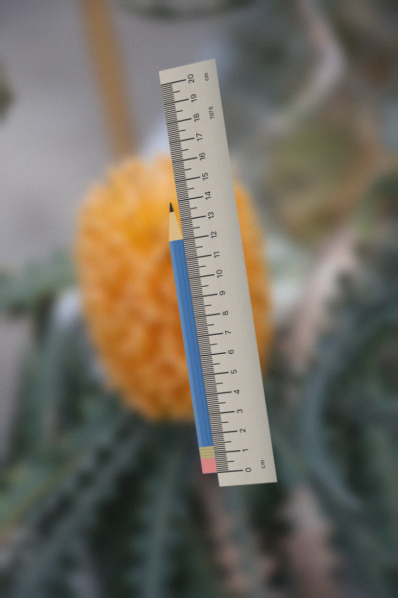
14; cm
